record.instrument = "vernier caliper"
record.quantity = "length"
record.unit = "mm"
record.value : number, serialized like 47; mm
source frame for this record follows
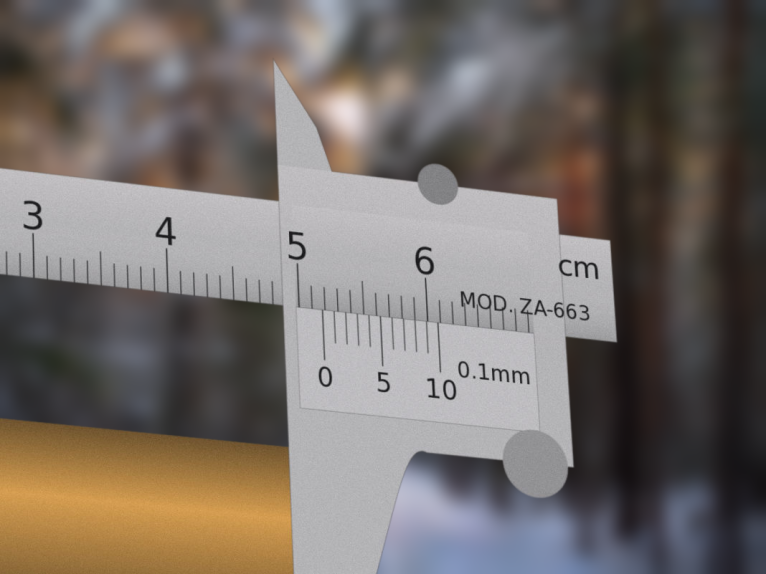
51.8; mm
